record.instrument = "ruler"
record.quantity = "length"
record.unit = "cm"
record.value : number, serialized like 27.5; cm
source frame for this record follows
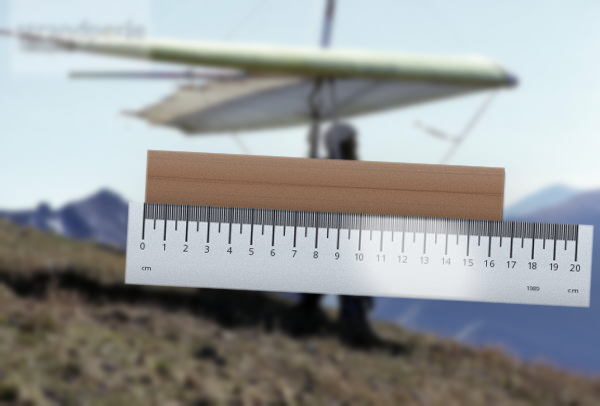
16.5; cm
